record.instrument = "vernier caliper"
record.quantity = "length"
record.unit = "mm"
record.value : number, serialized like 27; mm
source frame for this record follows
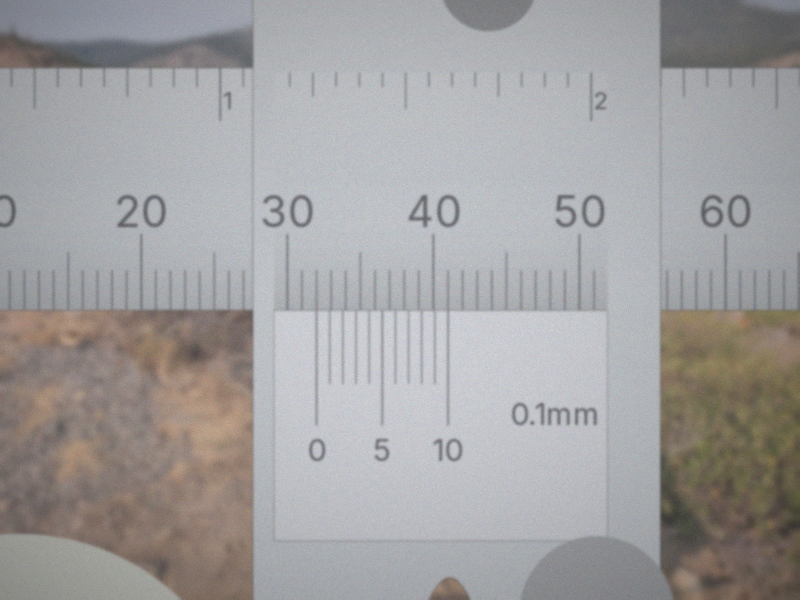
32.0; mm
